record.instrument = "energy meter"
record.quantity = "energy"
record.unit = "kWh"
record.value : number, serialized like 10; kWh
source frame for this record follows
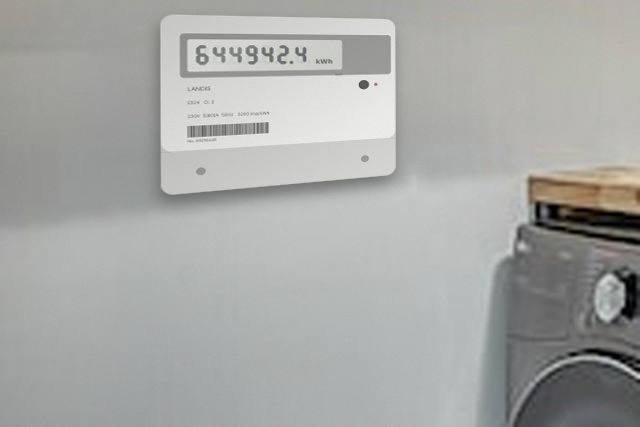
644942.4; kWh
